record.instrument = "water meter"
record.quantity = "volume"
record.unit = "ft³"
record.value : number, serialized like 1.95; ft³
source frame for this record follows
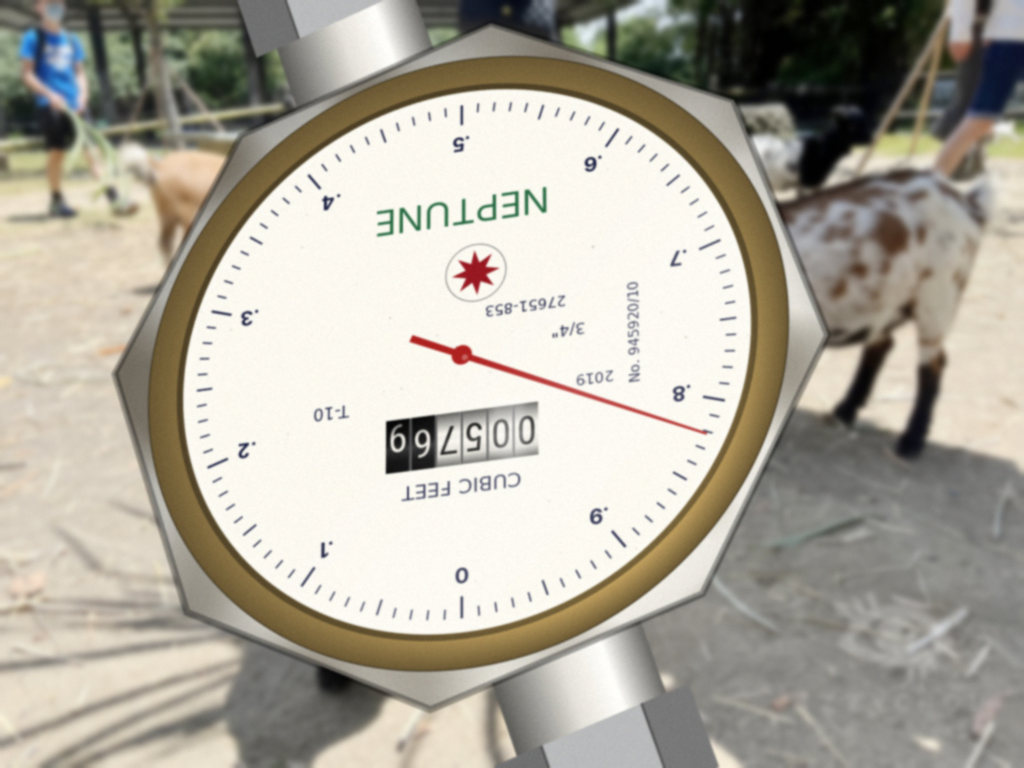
5768.82; ft³
